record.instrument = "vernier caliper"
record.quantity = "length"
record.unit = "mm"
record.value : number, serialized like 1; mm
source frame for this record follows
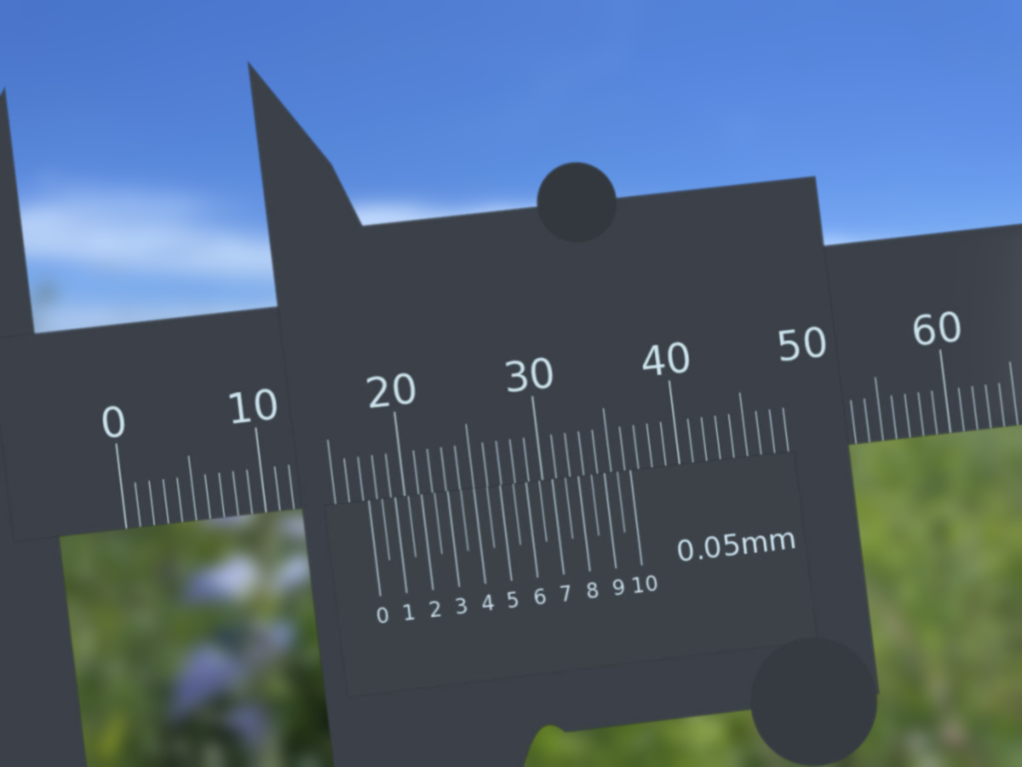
17.4; mm
